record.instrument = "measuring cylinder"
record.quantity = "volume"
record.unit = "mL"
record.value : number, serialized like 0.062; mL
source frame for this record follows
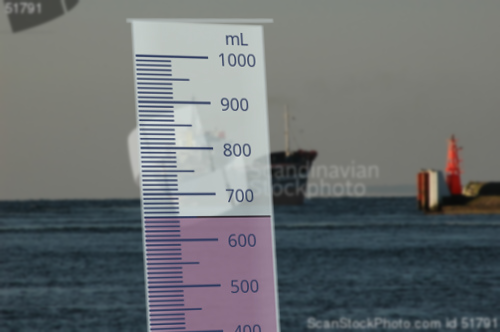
650; mL
